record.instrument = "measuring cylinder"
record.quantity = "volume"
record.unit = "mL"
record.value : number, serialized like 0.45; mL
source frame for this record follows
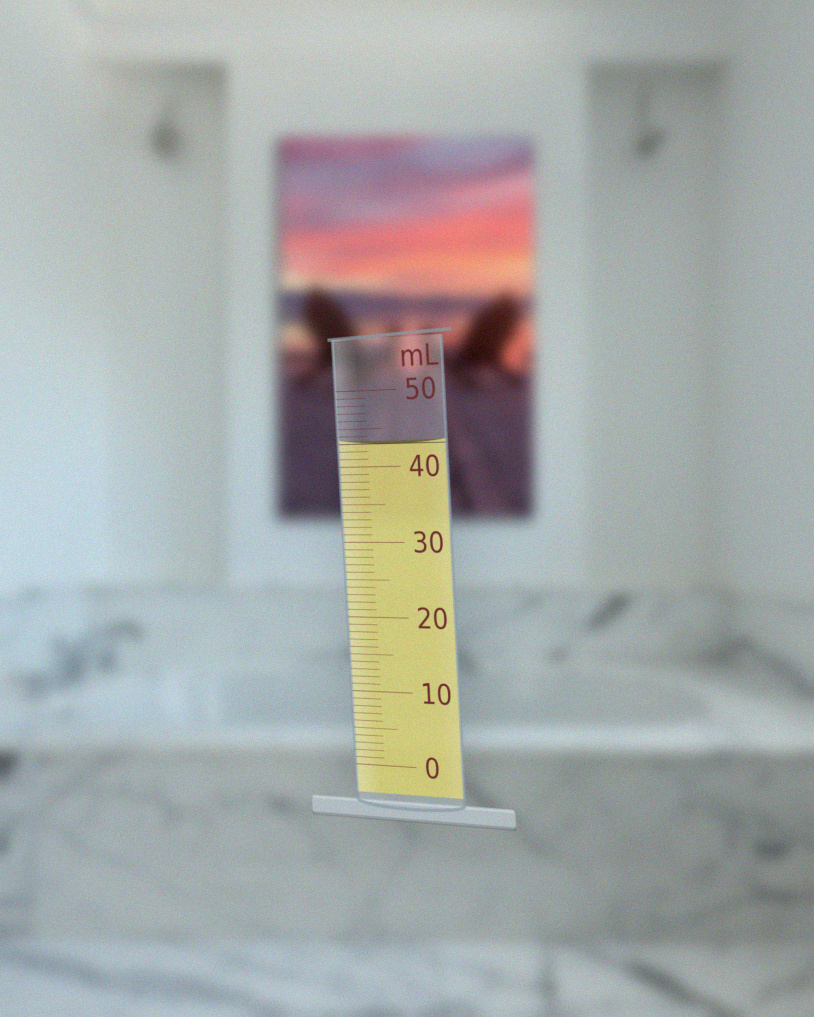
43; mL
